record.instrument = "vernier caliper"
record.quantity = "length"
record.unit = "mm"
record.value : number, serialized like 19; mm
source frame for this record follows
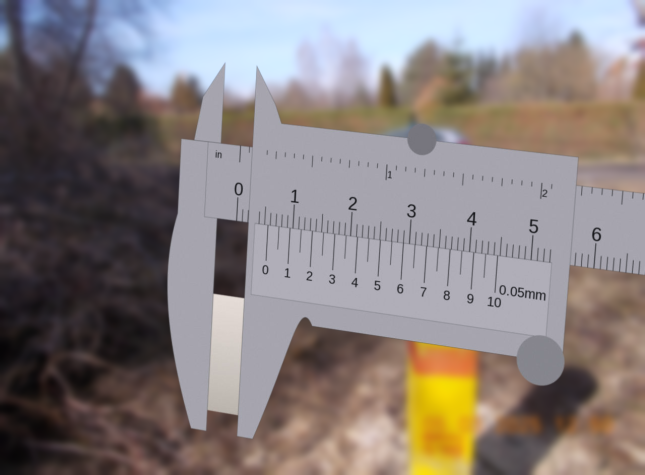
5.6; mm
